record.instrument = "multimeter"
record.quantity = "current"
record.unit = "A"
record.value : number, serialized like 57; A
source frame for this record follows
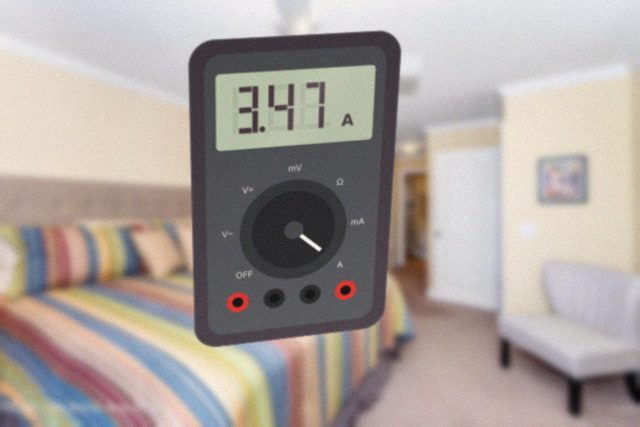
3.47; A
